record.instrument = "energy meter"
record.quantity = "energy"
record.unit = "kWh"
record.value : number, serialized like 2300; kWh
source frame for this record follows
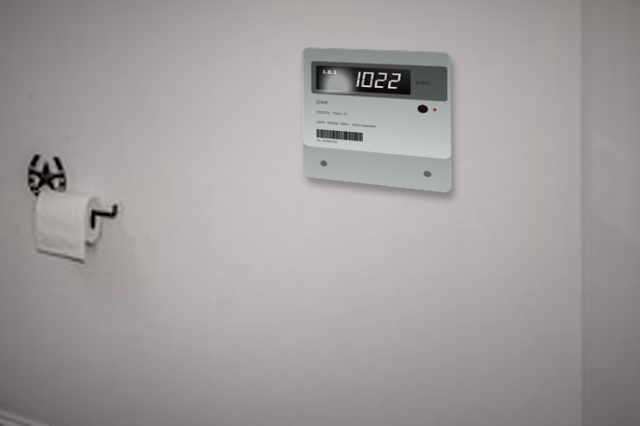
1022; kWh
